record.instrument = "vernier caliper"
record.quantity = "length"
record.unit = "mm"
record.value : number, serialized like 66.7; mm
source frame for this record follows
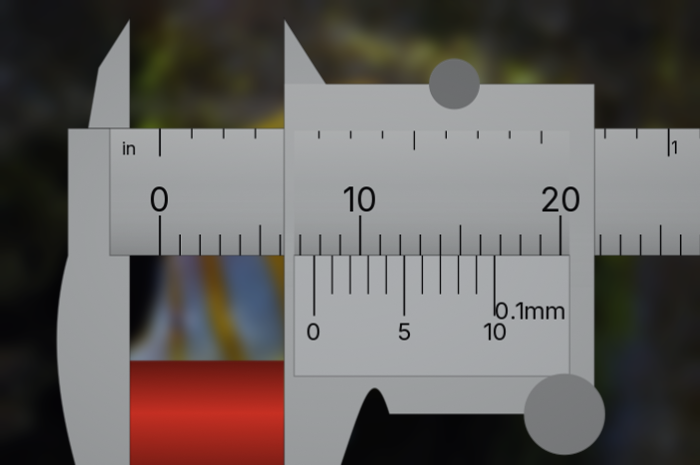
7.7; mm
